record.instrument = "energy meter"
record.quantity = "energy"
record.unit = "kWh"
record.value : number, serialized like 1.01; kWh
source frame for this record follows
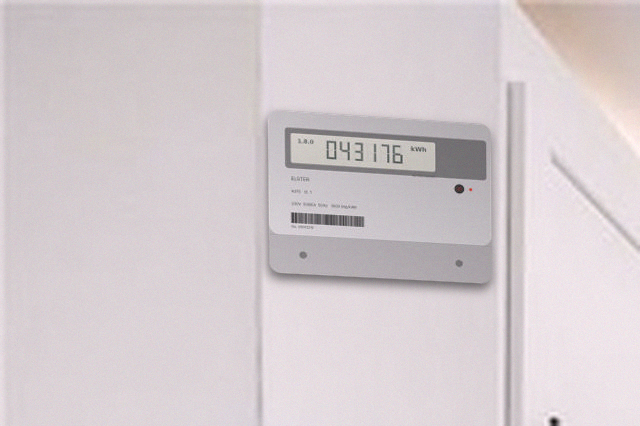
43176; kWh
